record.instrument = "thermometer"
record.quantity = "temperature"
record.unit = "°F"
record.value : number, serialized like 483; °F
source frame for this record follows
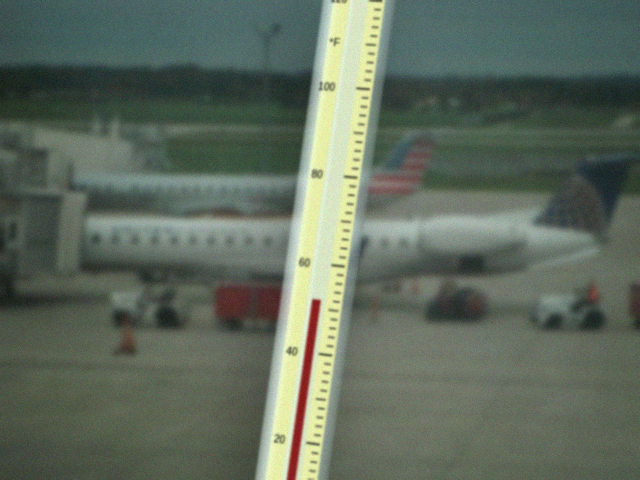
52; °F
